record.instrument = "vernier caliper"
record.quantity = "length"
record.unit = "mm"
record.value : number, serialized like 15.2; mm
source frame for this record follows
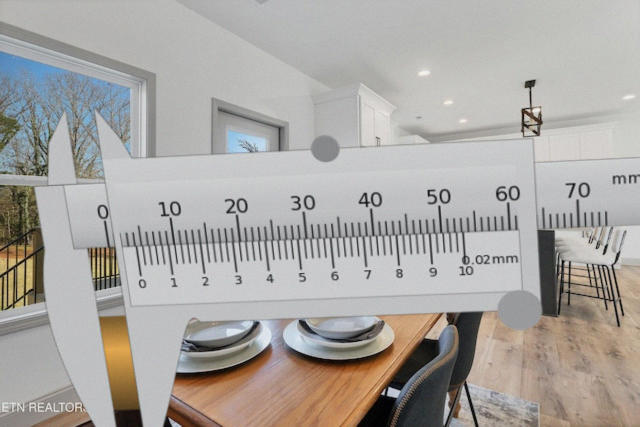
4.2; mm
